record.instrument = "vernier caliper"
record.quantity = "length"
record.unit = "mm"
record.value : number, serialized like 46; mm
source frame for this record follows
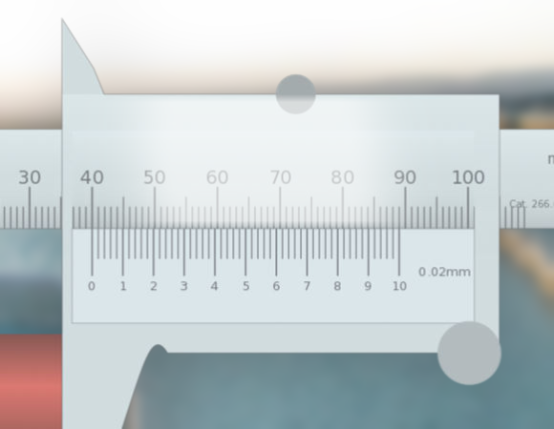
40.0; mm
